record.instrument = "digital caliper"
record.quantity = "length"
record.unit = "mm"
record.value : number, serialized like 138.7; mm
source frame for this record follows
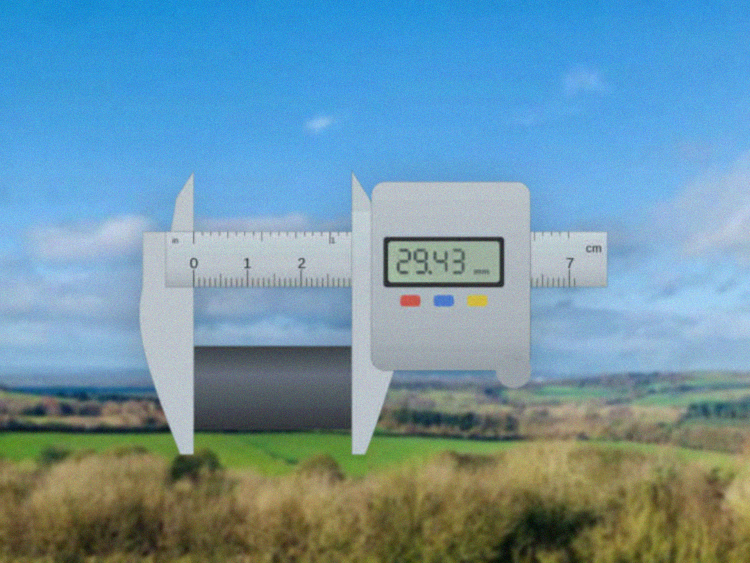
29.43; mm
